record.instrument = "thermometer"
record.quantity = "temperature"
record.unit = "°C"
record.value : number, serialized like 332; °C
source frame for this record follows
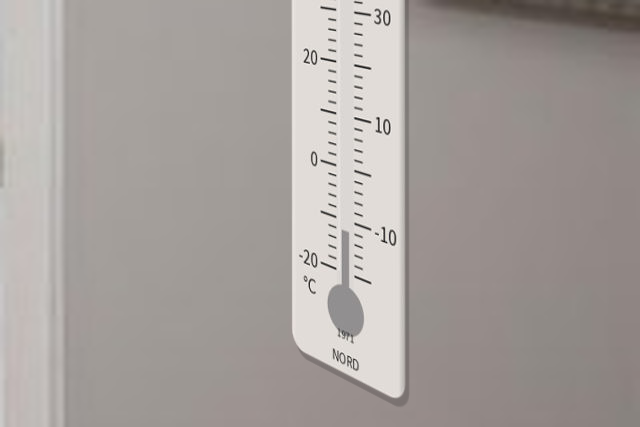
-12; °C
